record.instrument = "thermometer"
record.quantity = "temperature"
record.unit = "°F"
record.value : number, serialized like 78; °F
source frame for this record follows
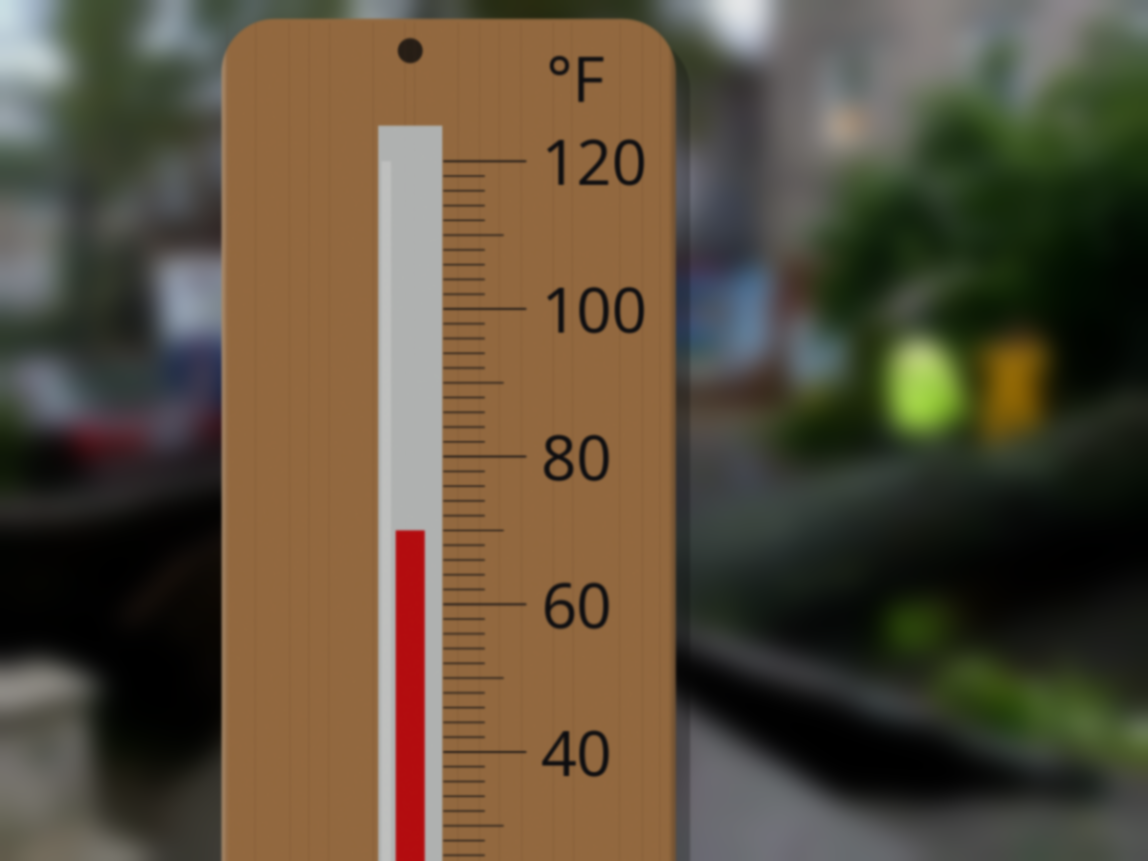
70; °F
